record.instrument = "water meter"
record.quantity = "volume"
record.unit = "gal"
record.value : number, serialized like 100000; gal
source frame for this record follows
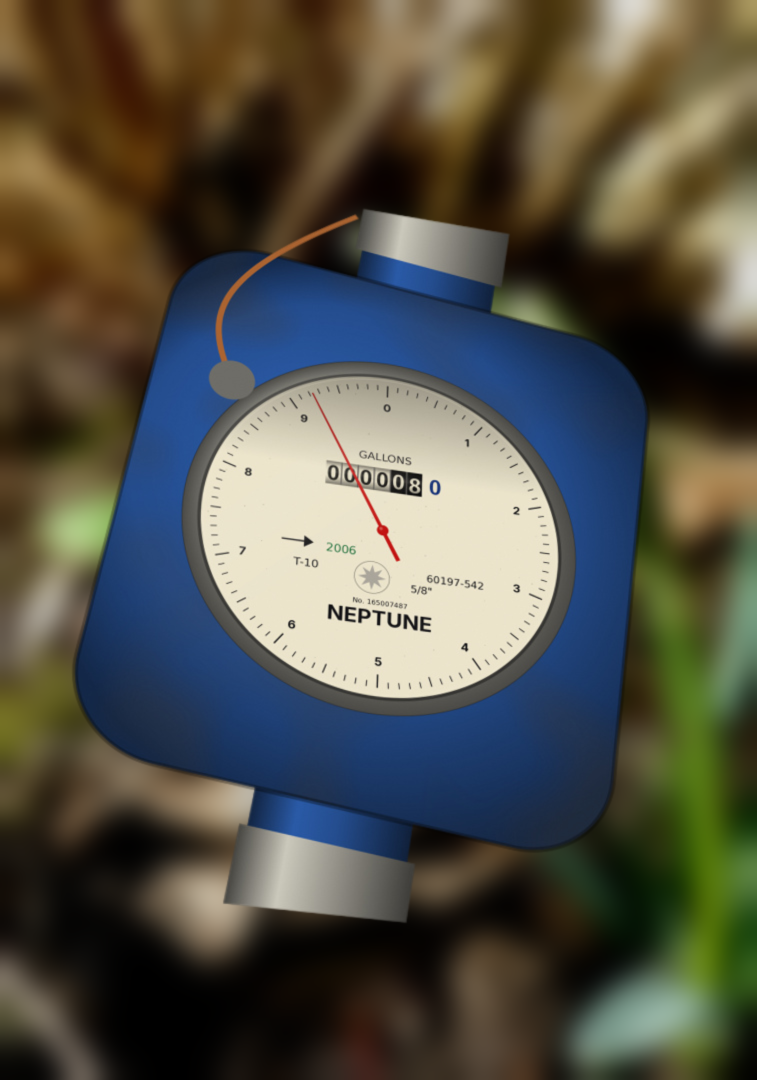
79.2; gal
